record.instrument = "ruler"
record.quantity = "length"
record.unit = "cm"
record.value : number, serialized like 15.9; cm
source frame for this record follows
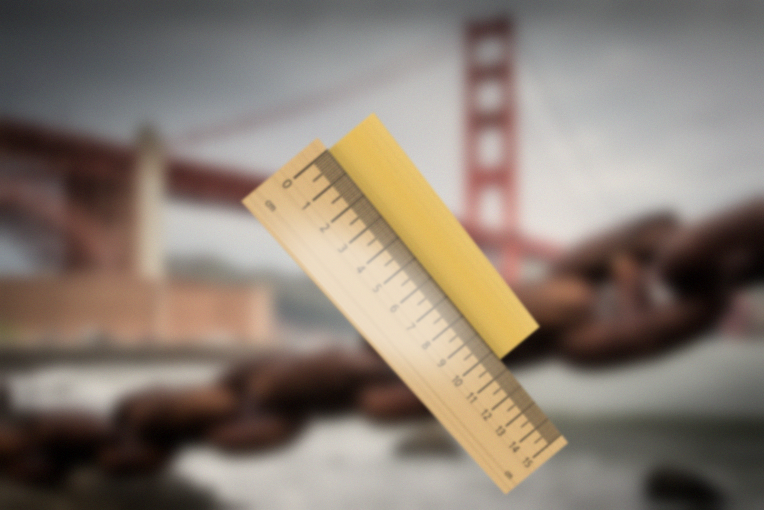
10.5; cm
